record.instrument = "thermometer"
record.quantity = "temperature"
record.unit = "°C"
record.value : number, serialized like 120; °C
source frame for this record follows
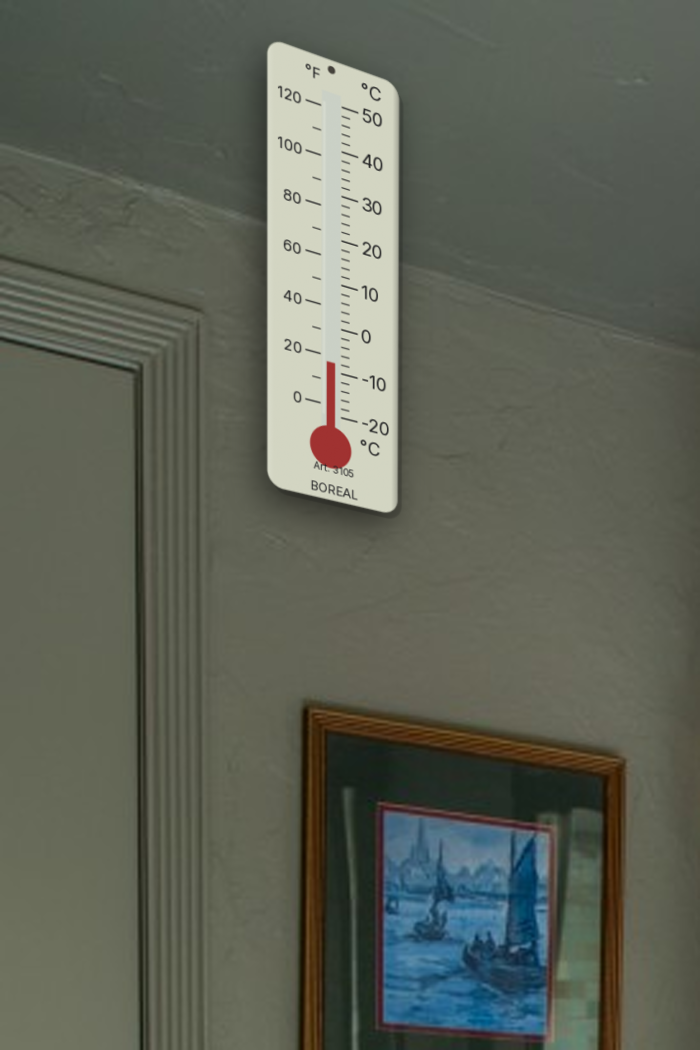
-8; °C
